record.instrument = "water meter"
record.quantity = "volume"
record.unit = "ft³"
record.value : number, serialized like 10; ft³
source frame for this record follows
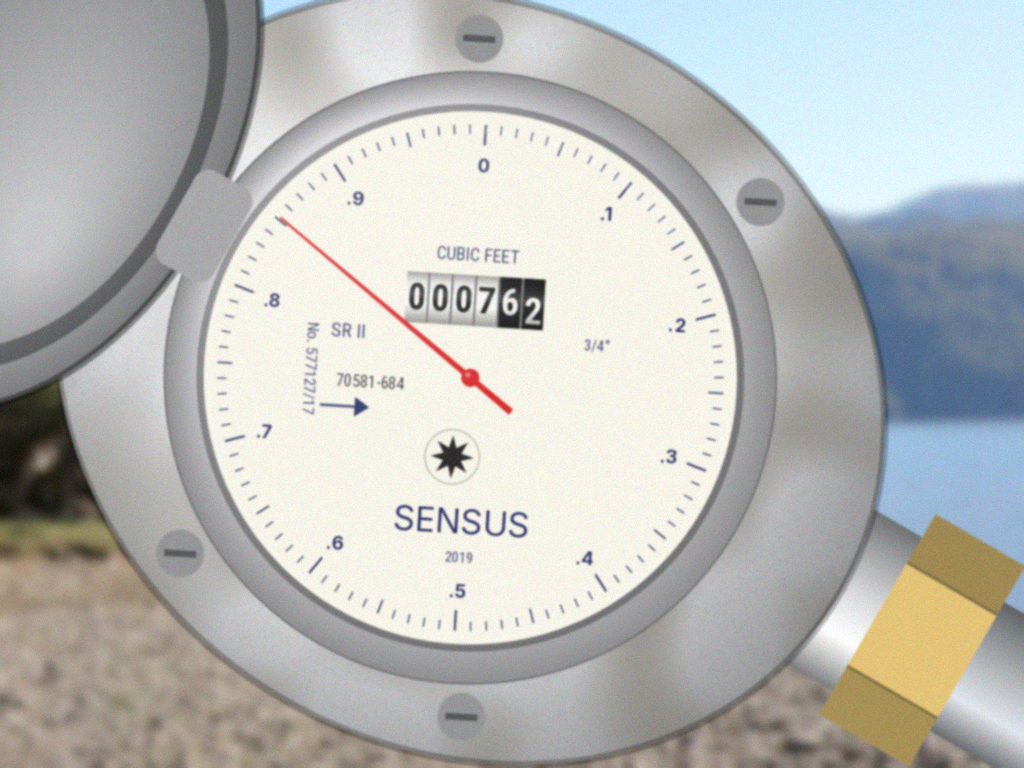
761.85; ft³
